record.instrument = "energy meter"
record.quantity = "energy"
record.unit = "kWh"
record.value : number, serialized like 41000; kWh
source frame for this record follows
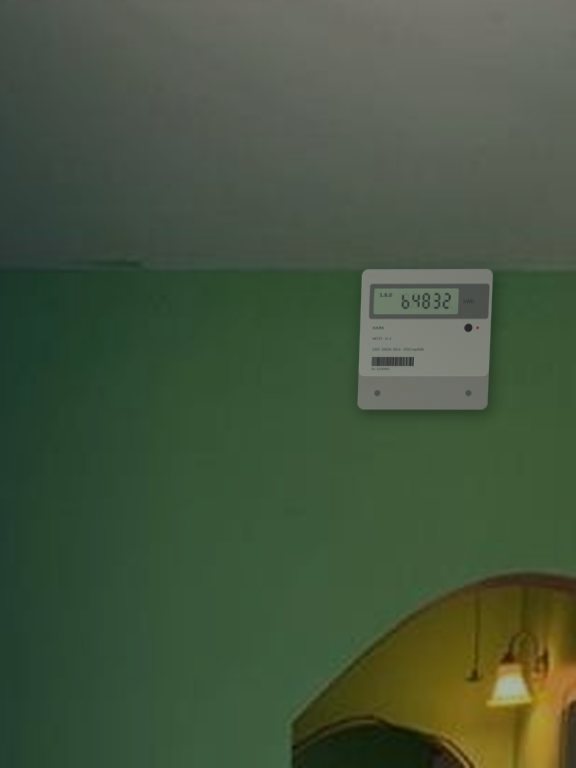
64832; kWh
